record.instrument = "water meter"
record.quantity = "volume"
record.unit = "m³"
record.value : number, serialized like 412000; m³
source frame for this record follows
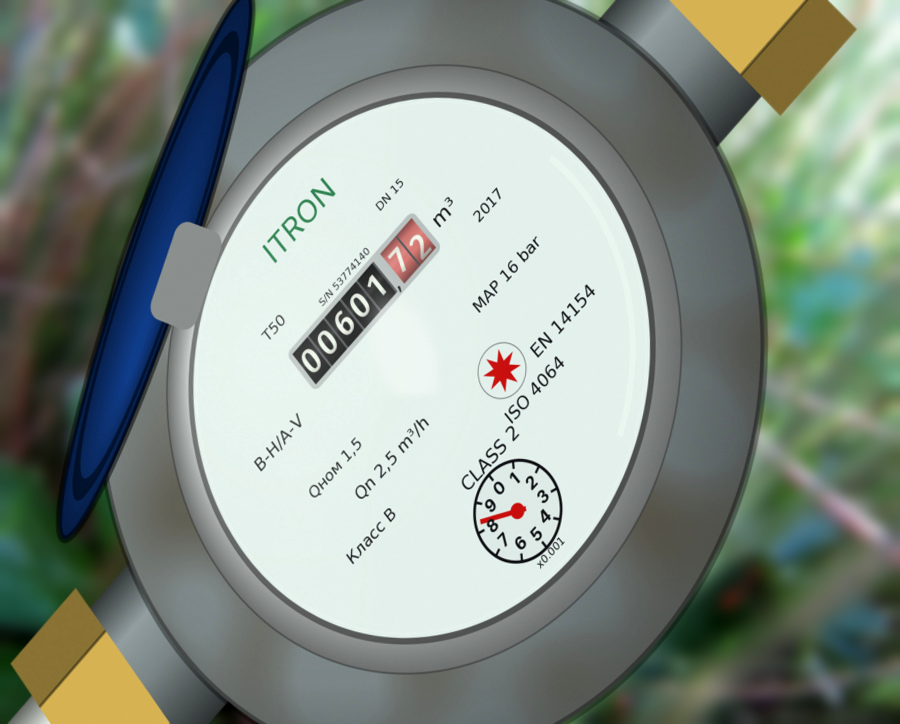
601.718; m³
